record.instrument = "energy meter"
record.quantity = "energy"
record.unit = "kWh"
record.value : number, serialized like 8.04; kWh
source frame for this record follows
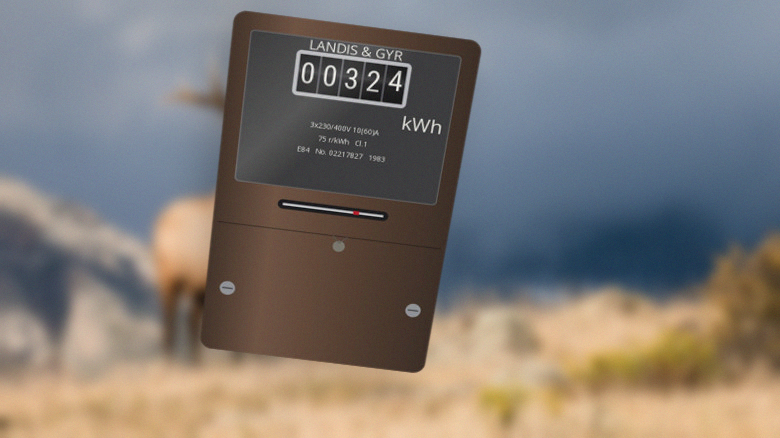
324; kWh
